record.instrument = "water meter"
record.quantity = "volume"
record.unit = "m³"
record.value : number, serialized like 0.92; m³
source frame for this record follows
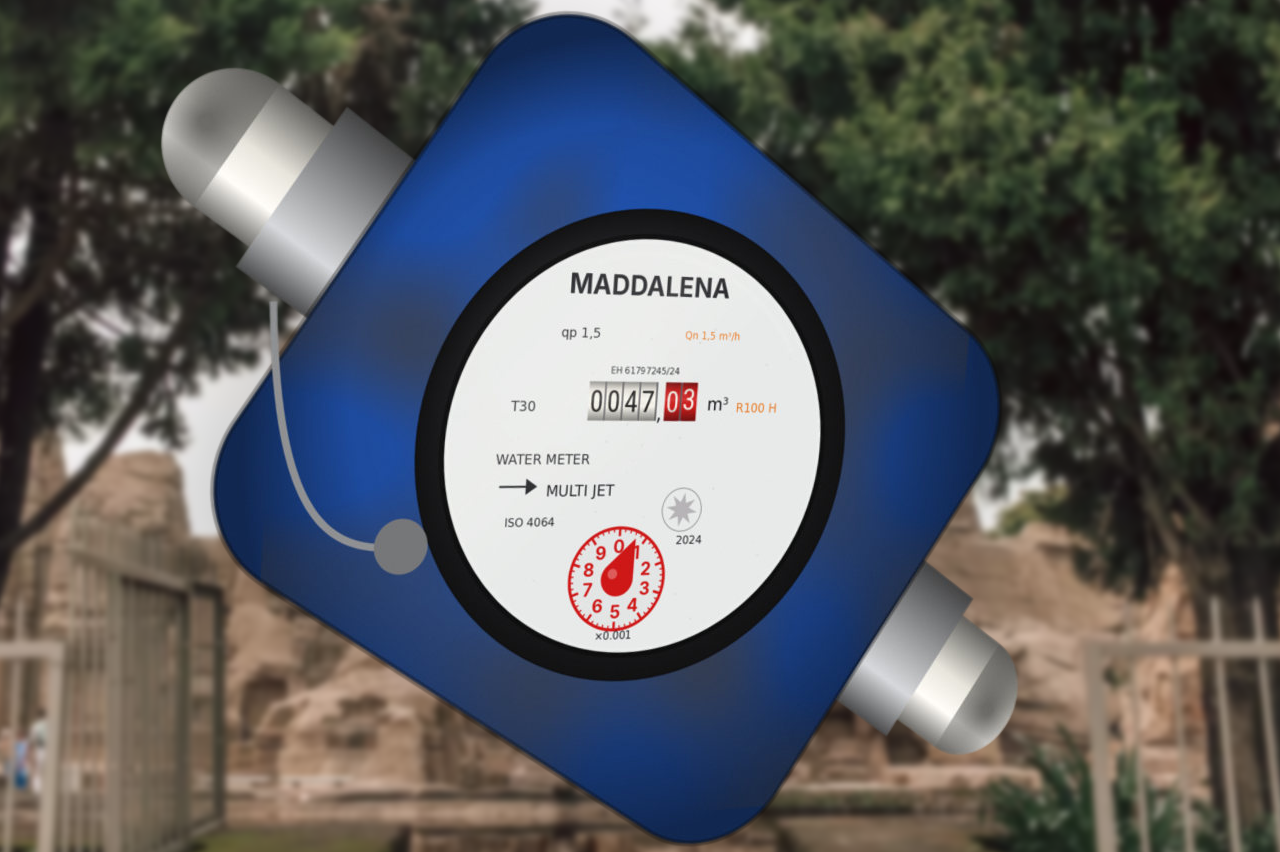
47.030; m³
